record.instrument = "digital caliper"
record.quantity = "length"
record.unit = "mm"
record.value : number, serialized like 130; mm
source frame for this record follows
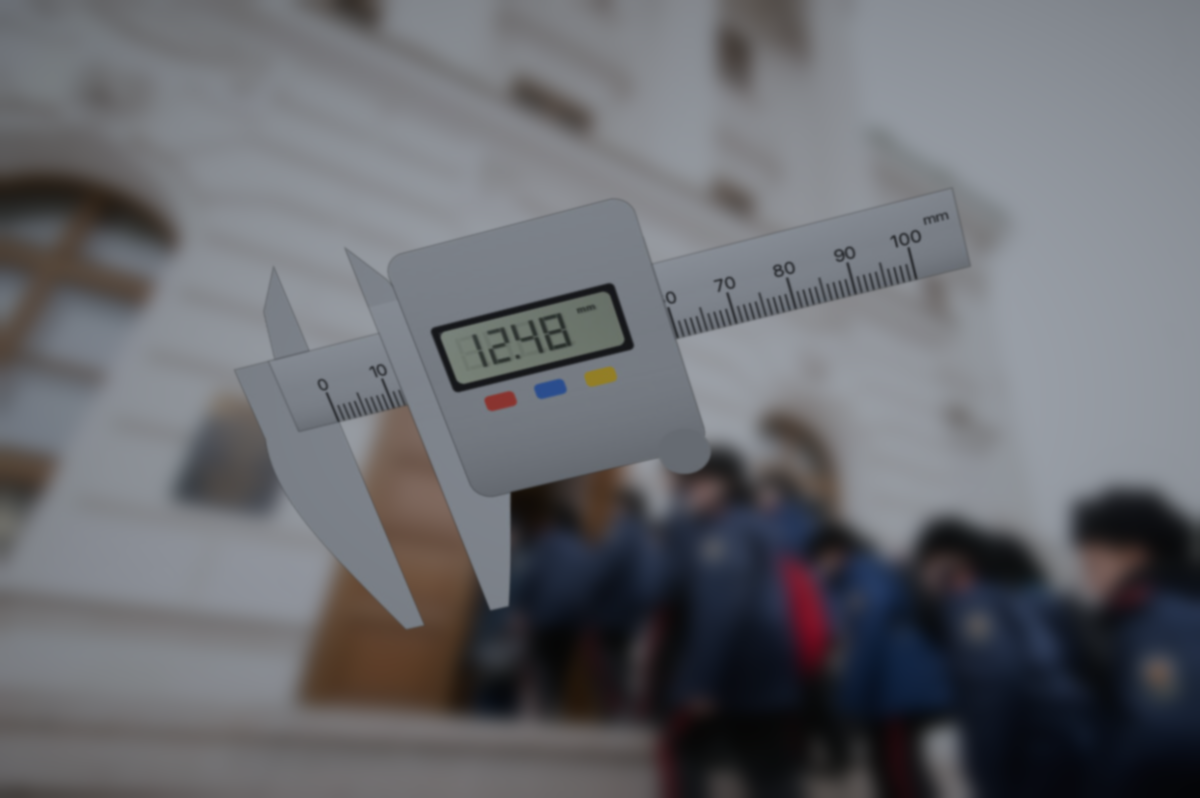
12.48; mm
